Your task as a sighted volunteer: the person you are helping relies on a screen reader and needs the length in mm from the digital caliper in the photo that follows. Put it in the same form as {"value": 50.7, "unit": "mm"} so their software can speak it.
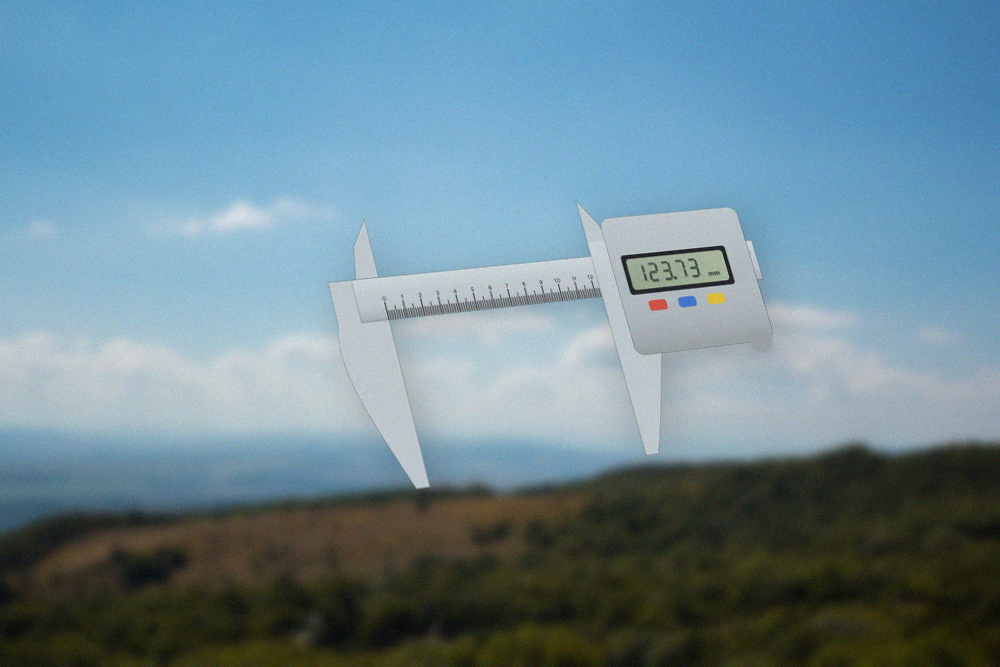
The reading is {"value": 123.73, "unit": "mm"}
